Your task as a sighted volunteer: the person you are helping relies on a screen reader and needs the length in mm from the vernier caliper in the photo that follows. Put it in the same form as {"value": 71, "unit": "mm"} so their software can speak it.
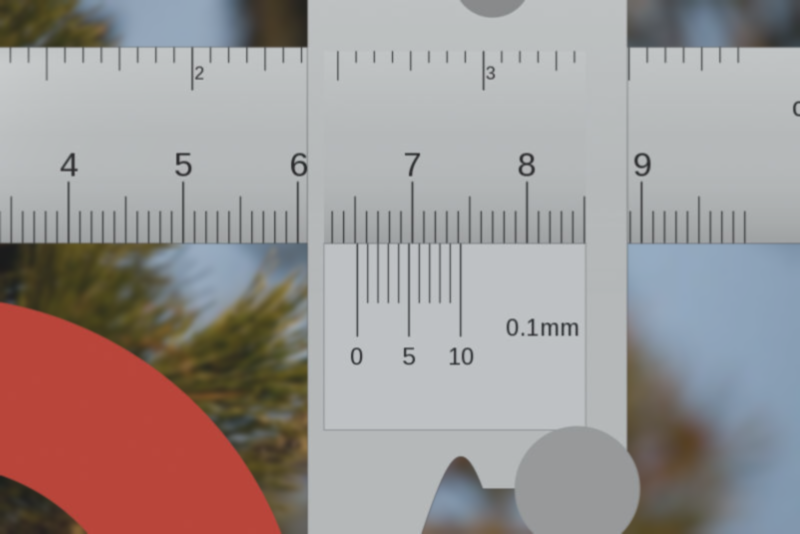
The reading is {"value": 65.2, "unit": "mm"}
